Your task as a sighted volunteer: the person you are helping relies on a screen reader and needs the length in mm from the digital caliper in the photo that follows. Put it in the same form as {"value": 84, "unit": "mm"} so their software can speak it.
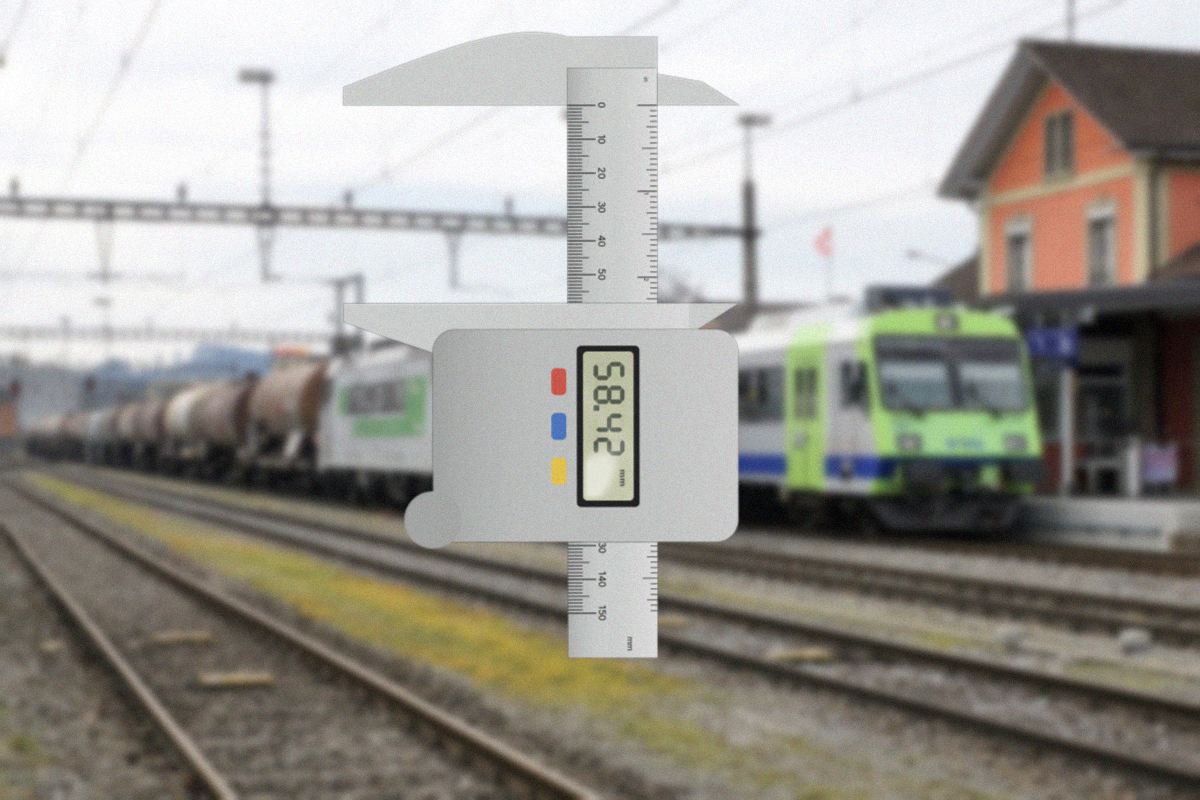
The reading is {"value": 58.42, "unit": "mm"}
